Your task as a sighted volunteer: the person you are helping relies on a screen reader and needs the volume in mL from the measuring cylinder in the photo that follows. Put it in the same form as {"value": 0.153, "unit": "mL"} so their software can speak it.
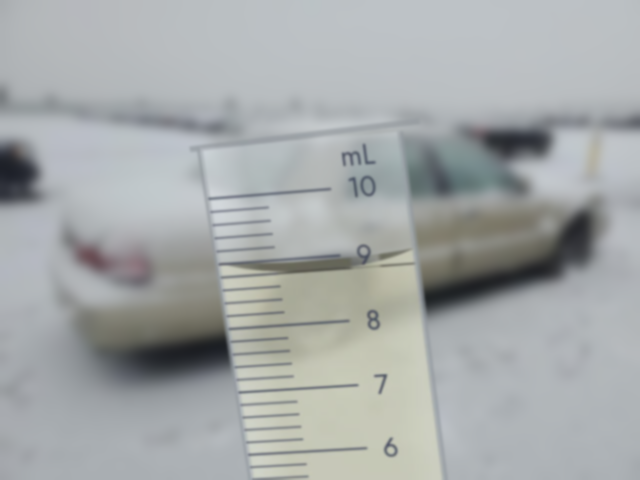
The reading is {"value": 8.8, "unit": "mL"}
